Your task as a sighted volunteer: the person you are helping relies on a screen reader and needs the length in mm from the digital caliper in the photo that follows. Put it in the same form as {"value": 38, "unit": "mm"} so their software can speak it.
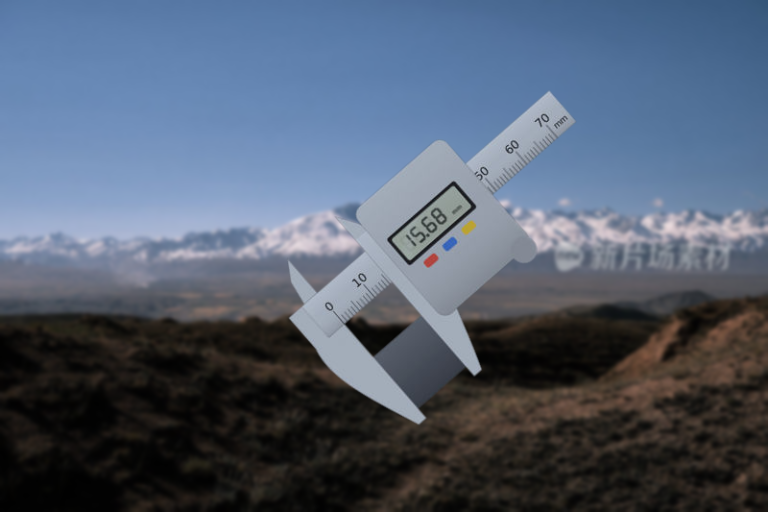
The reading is {"value": 15.68, "unit": "mm"}
